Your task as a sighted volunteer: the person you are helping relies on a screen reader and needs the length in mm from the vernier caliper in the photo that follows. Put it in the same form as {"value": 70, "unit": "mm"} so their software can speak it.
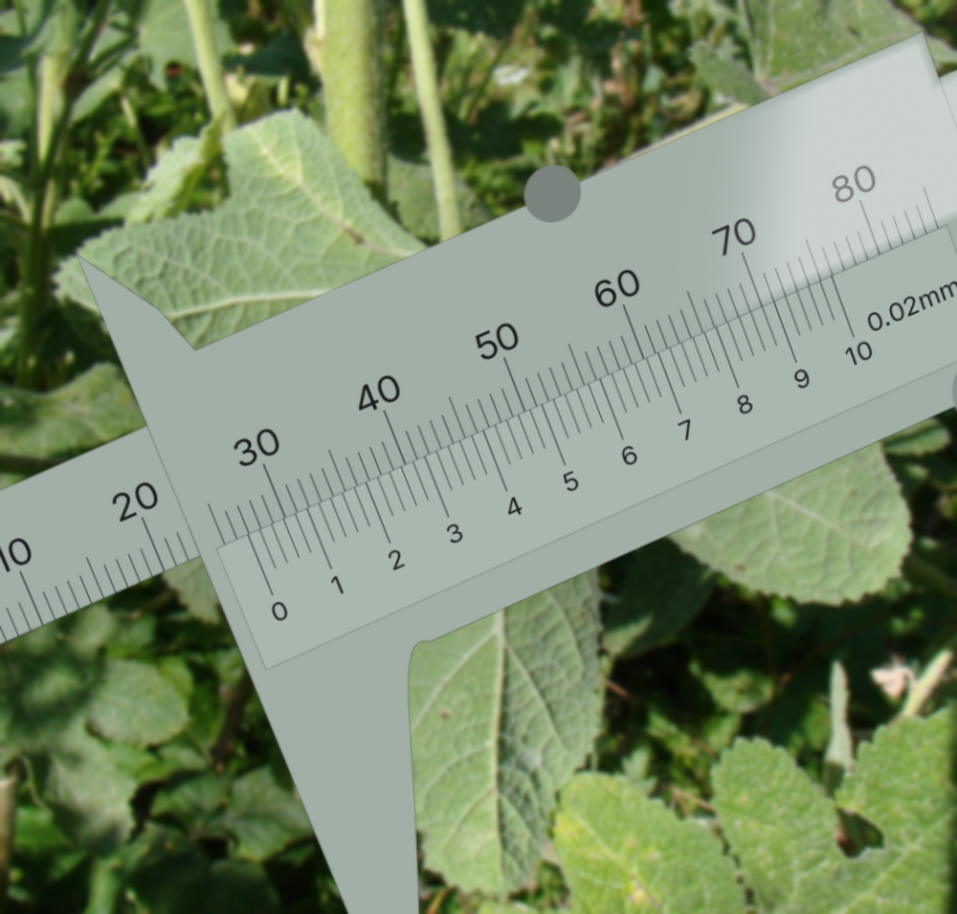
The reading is {"value": 26.9, "unit": "mm"}
